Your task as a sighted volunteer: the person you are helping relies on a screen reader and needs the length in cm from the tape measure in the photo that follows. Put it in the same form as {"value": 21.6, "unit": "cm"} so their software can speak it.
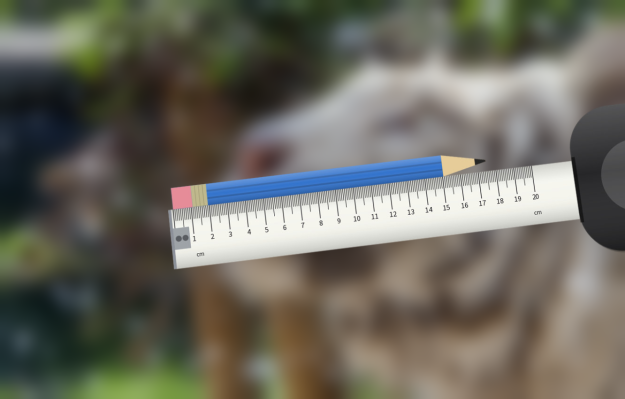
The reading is {"value": 17.5, "unit": "cm"}
